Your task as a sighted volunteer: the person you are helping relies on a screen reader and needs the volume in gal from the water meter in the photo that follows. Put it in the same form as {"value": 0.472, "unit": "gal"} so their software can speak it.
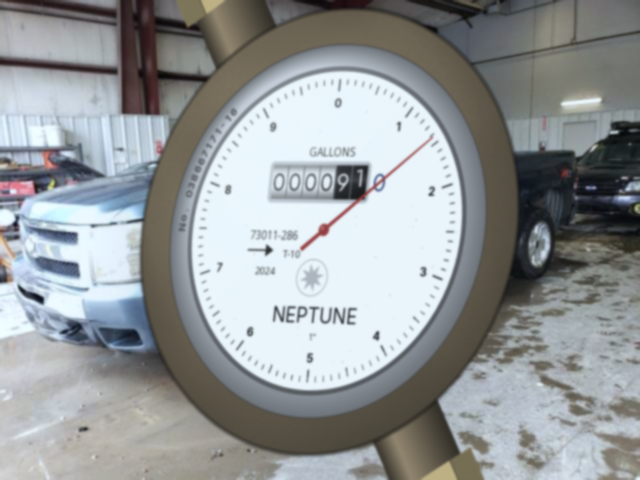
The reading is {"value": 911.4, "unit": "gal"}
